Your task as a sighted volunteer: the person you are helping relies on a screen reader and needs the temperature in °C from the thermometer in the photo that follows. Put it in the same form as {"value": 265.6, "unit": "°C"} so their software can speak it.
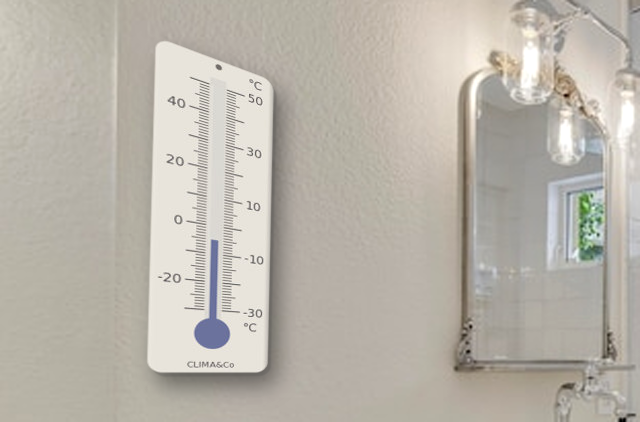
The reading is {"value": -5, "unit": "°C"}
